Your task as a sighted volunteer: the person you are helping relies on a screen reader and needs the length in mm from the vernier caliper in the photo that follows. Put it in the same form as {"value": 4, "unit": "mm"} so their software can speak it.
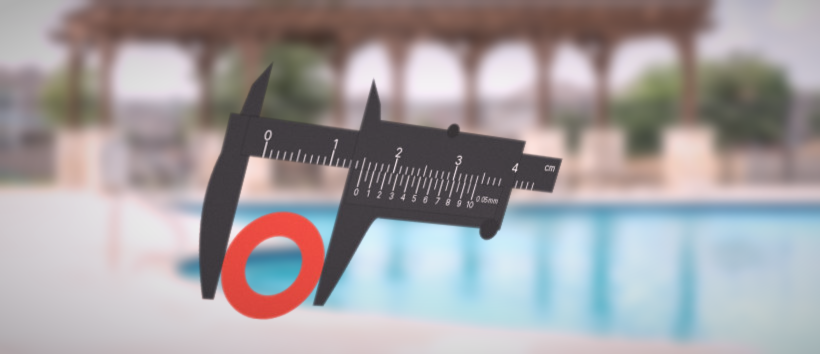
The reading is {"value": 15.0, "unit": "mm"}
